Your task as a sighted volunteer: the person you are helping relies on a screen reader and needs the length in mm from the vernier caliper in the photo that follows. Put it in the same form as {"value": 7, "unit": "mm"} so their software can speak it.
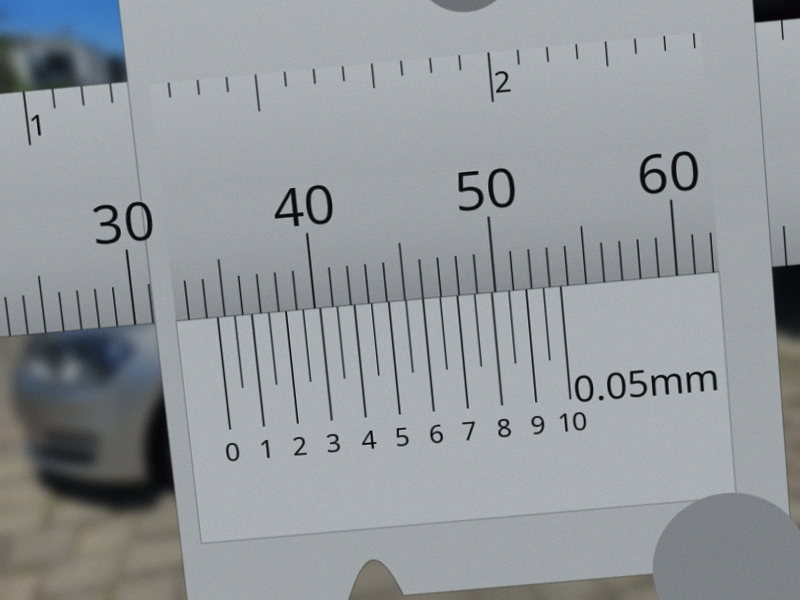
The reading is {"value": 34.6, "unit": "mm"}
